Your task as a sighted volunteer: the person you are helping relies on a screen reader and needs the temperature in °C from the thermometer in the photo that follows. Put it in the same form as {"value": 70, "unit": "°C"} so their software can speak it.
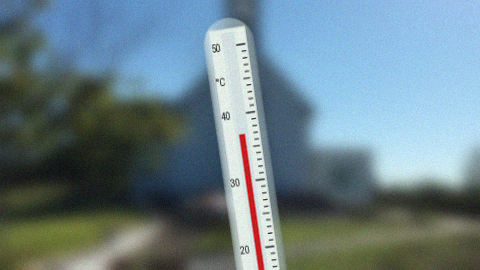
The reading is {"value": 37, "unit": "°C"}
